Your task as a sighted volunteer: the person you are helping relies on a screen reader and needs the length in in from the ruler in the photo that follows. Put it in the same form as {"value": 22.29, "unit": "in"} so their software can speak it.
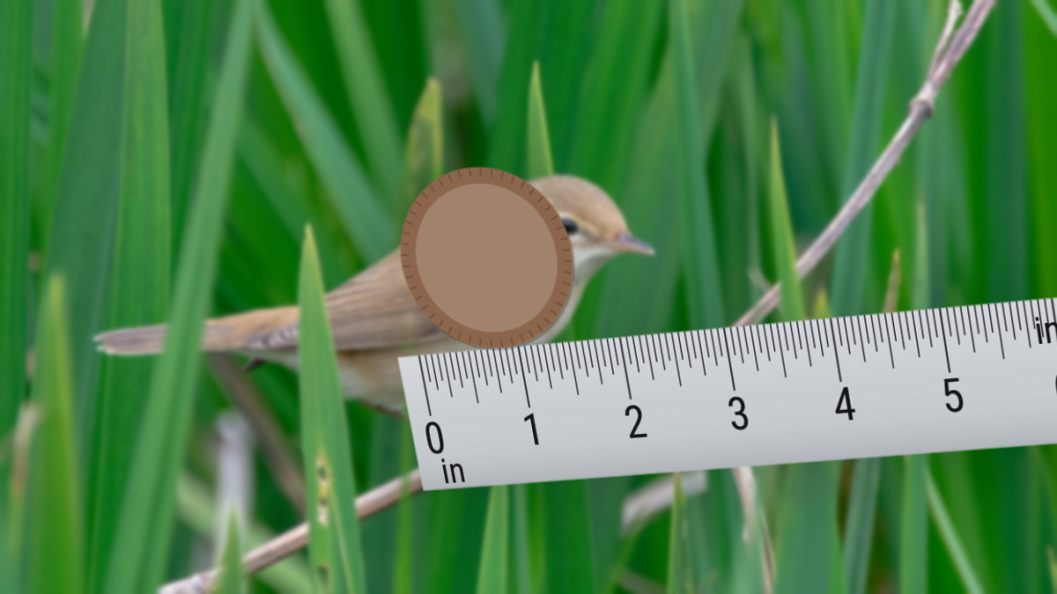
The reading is {"value": 1.6875, "unit": "in"}
